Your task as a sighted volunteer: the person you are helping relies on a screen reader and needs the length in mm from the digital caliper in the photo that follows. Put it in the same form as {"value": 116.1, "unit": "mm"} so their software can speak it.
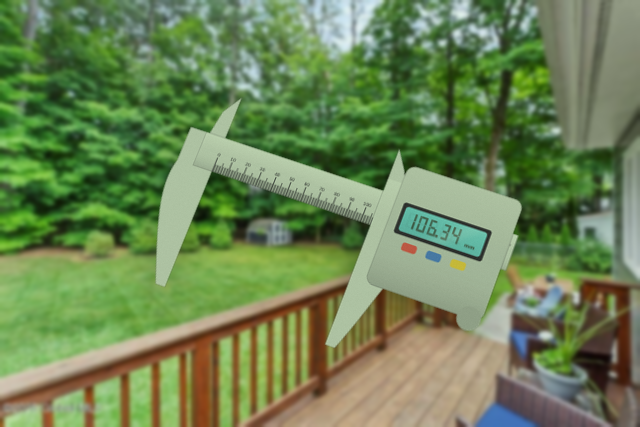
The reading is {"value": 106.34, "unit": "mm"}
